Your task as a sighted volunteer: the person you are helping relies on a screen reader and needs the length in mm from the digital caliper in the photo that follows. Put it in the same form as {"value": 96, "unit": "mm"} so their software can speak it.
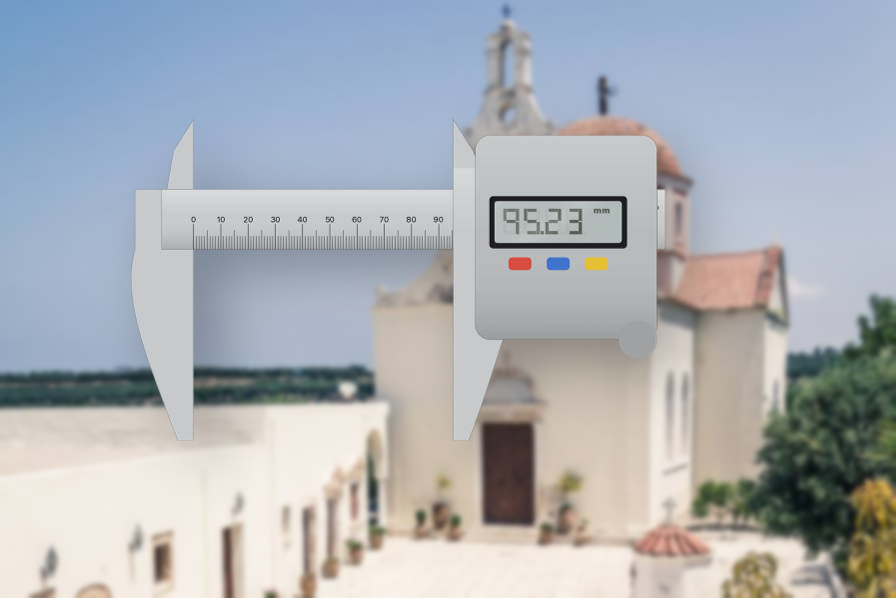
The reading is {"value": 95.23, "unit": "mm"}
